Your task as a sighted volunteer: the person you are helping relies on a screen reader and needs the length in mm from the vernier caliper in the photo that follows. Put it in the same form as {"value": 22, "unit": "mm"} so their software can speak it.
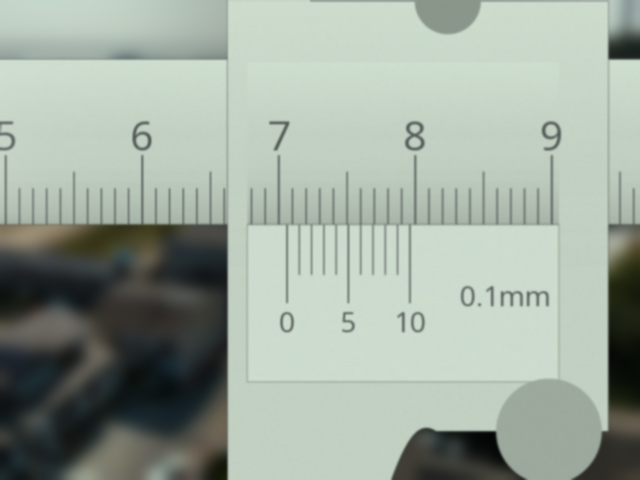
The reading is {"value": 70.6, "unit": "mm"}
